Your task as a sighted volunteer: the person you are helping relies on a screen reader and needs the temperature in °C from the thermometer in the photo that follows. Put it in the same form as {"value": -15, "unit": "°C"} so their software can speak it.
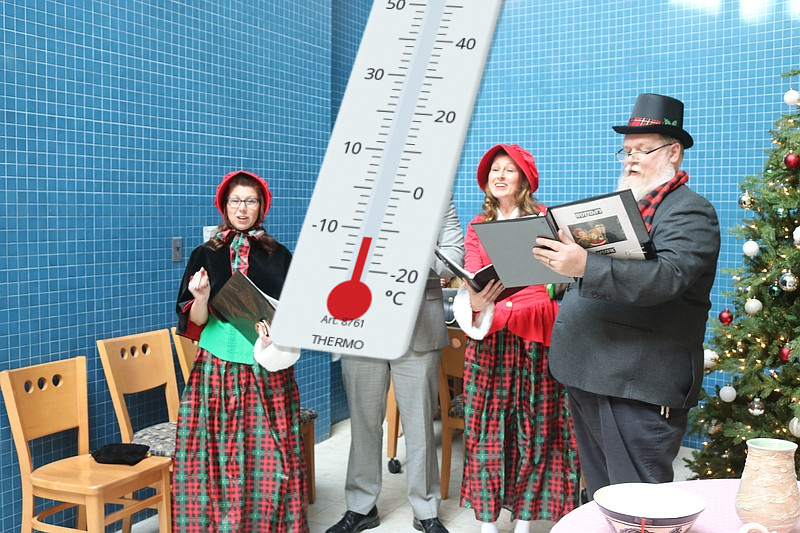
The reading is {"value": -12, "unit": "°C"}
